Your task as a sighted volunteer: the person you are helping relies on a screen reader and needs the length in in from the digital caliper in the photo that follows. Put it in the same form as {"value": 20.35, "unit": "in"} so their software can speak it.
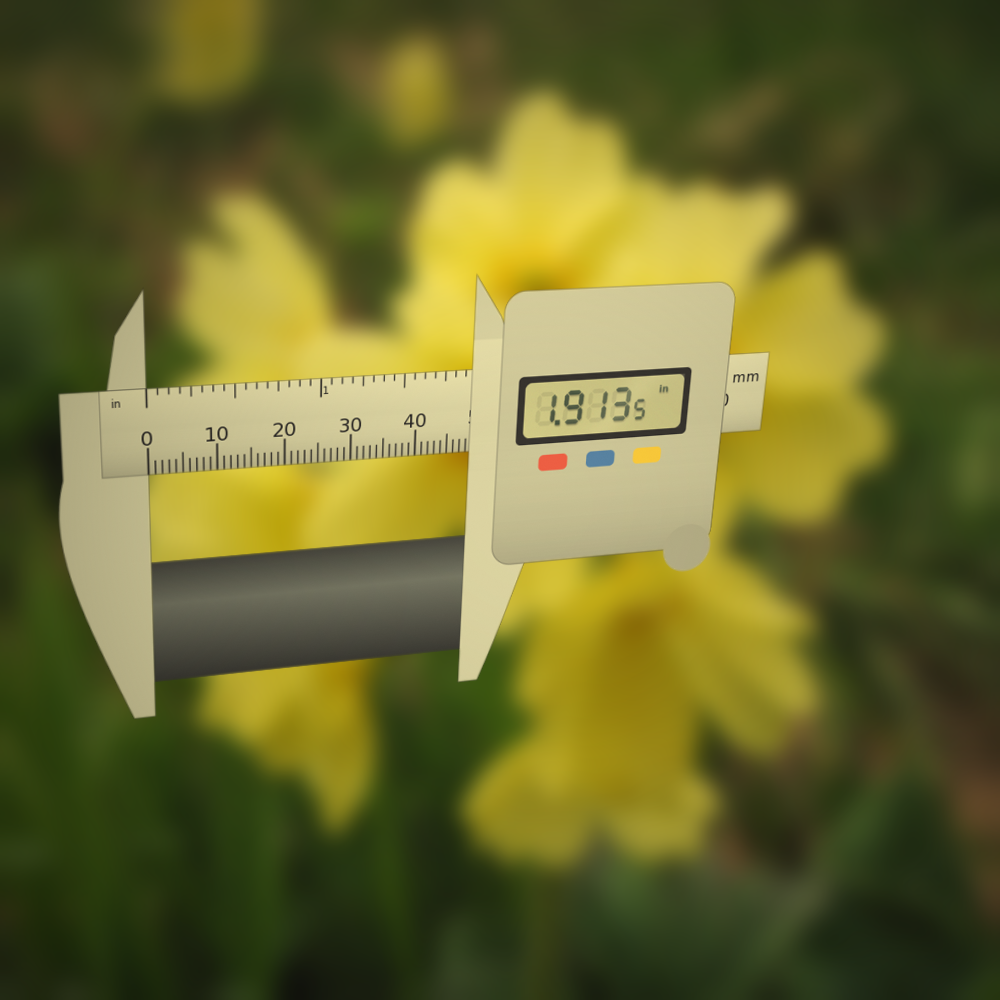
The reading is {"value": 1.9135, "unit": "in"}
